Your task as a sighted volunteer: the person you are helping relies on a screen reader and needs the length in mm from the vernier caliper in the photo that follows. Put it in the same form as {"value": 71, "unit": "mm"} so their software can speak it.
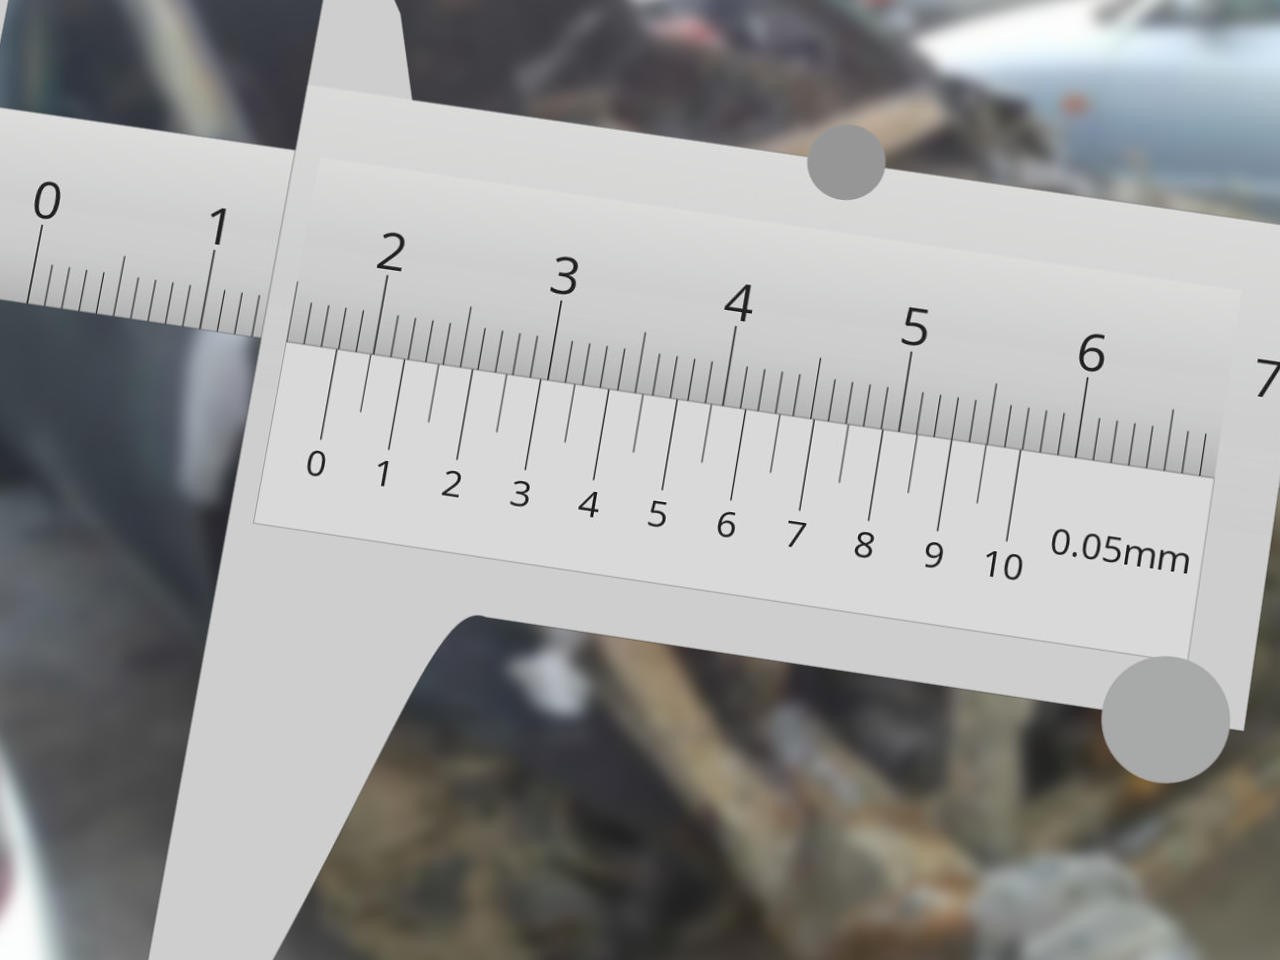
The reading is {"value": 17.9, "unit": "mm"}
